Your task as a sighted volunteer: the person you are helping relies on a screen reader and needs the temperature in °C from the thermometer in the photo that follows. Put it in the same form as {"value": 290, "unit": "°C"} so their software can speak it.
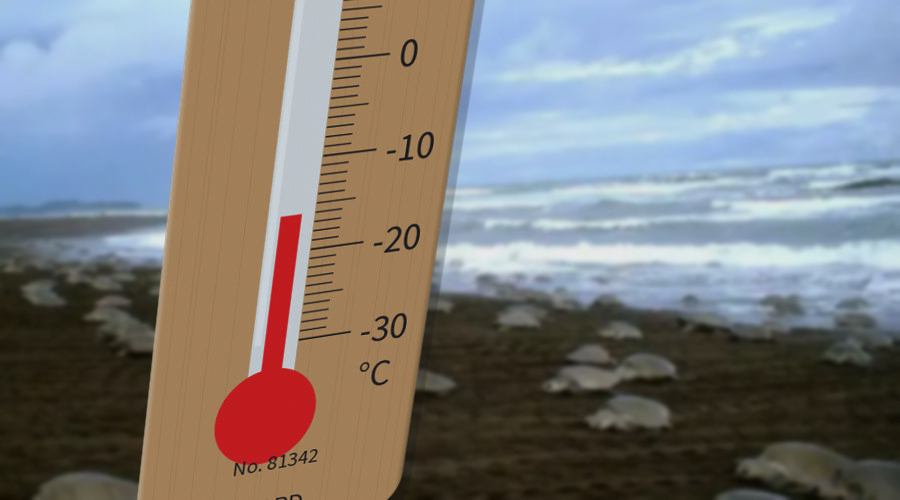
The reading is {"value": -16, "unit": "°C"}
